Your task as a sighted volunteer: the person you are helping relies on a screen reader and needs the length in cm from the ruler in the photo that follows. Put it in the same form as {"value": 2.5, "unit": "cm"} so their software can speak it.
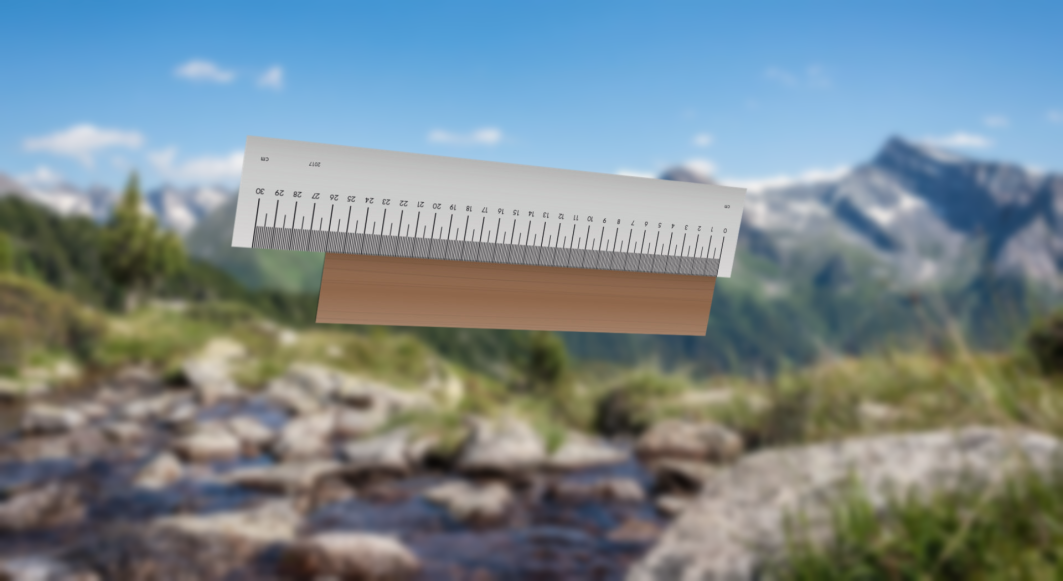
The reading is {"value": 26, "unit": "cm"}
